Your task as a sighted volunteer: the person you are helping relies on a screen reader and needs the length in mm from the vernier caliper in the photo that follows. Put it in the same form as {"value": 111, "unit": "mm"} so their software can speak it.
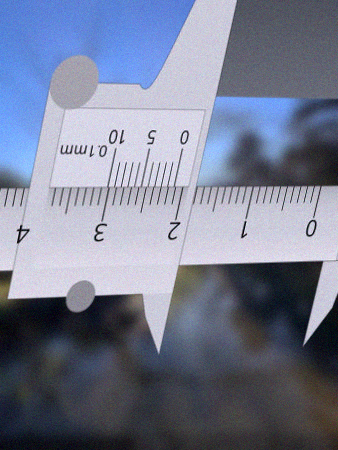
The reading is {"value": 21.2, "unit": "mm"}
